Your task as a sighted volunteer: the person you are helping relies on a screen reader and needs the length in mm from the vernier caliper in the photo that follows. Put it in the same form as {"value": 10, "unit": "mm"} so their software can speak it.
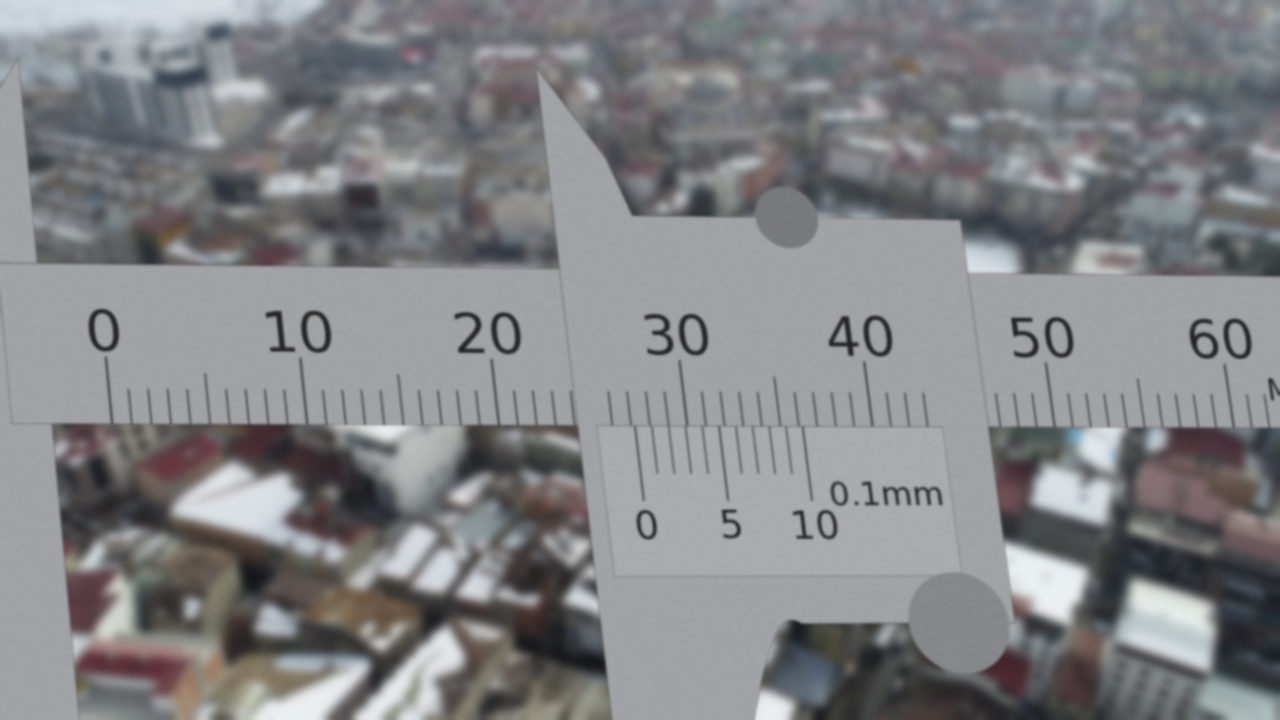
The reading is {"value": 27.2, "unit": "mm"}
